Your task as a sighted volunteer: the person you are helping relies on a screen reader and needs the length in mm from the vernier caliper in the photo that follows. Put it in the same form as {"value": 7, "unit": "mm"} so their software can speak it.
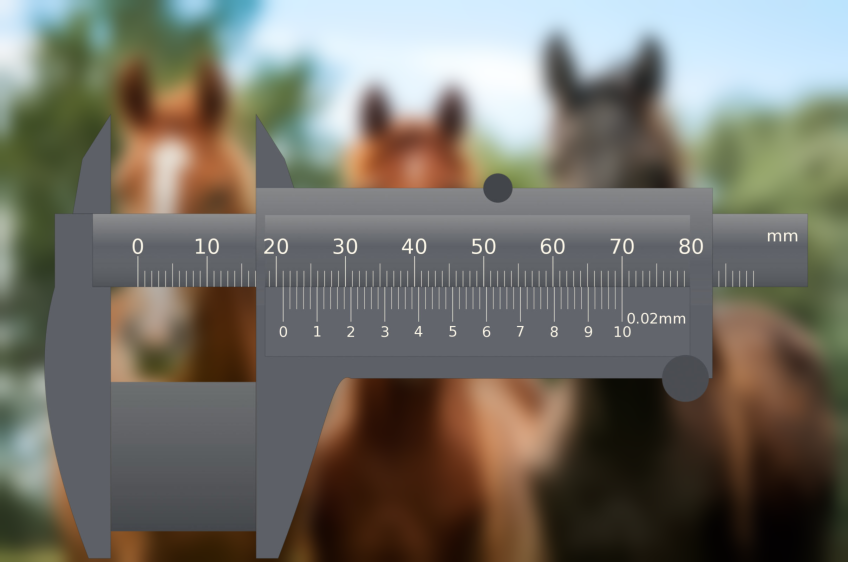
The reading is {"value": 21.0, "unit": "mm"}
